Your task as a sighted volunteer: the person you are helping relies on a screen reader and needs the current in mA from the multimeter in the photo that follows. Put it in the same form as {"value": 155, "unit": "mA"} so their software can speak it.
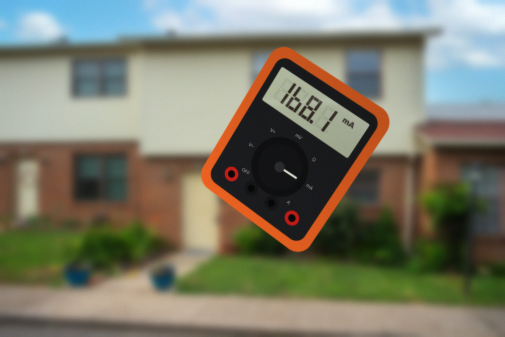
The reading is {"value": 168.1, "unit": "mA"}
